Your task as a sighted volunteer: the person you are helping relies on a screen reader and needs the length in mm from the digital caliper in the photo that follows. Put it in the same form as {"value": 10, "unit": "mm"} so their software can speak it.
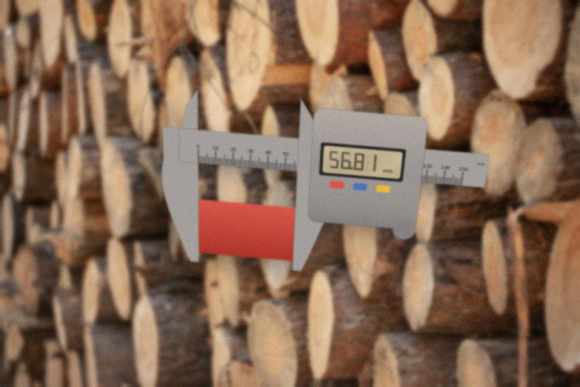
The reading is {"value": 56.81, "unit": "mm"}
